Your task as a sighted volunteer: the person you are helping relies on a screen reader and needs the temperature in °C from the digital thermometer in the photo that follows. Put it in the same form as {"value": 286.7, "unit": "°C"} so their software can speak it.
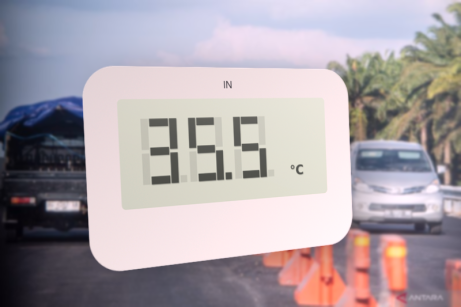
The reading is {"value": 35.5, "unit": "°C"}
